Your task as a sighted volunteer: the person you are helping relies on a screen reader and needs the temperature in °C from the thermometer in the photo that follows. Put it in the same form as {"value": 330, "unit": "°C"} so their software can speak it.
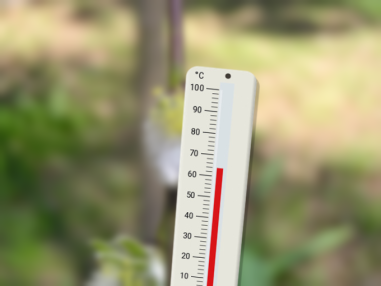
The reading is {"value": 64, "unit": "°C"}
